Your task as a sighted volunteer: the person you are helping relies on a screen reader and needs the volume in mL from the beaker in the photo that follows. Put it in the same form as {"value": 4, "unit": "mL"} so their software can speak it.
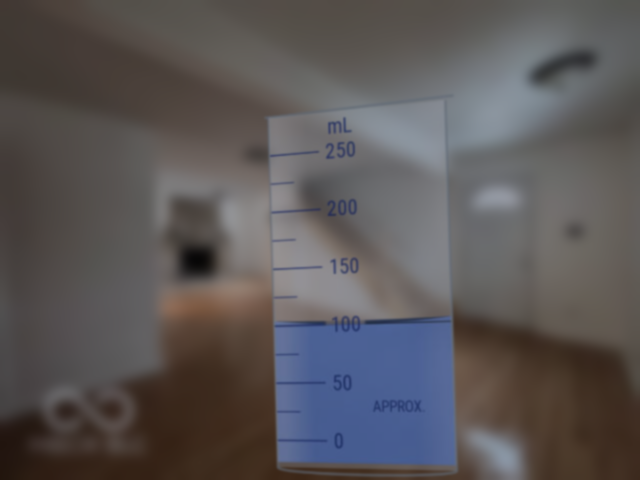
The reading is {"value": 100, "unit": "mL"}
